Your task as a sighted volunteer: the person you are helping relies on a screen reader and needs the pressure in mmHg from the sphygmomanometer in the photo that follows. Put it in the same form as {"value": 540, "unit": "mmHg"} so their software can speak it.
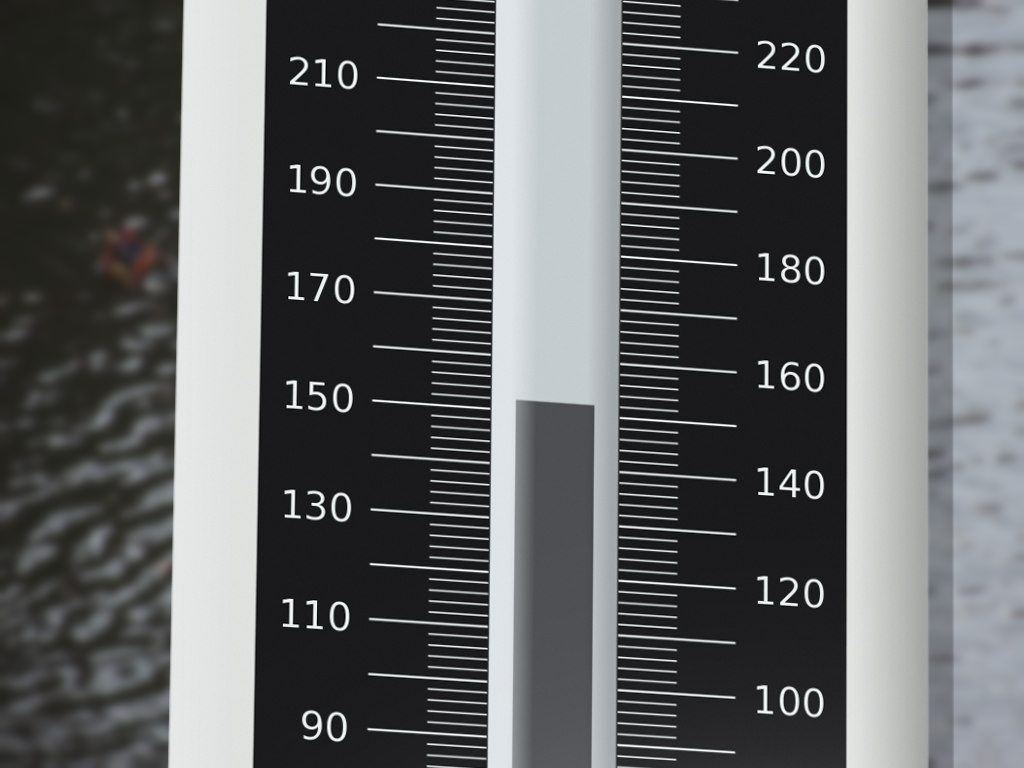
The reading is {"value": 152, "unit": "mmHg"}
